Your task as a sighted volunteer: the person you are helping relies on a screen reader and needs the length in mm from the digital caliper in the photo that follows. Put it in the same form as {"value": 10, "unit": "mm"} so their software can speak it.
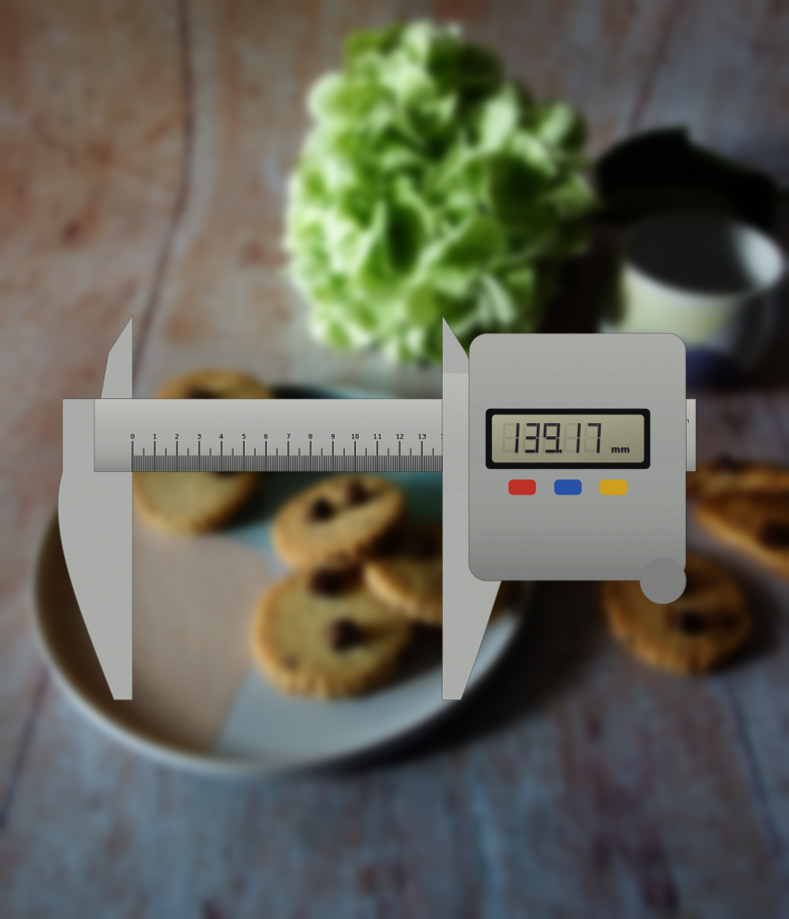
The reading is {"value": 139.17, "unit": "mm"}
